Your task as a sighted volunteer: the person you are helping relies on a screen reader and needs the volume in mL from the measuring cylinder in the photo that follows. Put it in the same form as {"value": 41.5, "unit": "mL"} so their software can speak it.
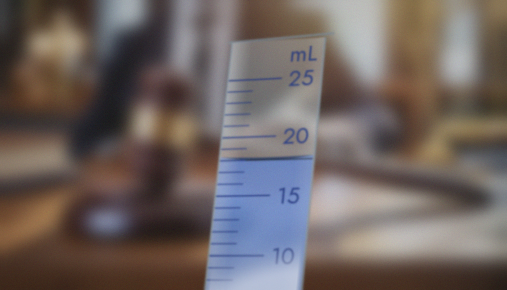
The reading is {"value": 18, "unit": "mL"}
